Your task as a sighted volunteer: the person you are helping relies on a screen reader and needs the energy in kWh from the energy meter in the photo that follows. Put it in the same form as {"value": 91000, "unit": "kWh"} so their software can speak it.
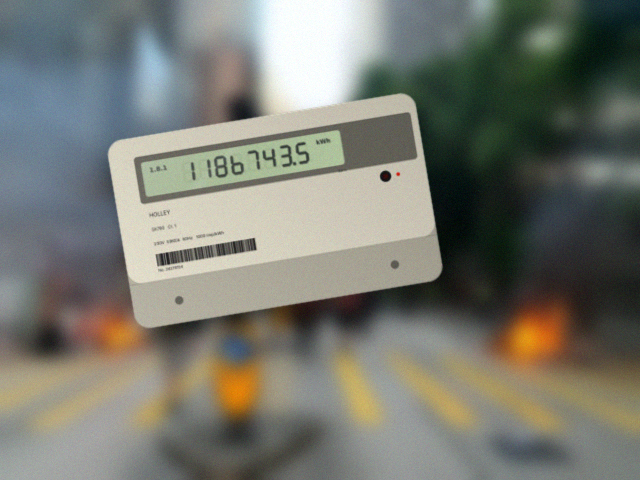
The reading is {"value": 1186743.5, "unit": "kWh"}
